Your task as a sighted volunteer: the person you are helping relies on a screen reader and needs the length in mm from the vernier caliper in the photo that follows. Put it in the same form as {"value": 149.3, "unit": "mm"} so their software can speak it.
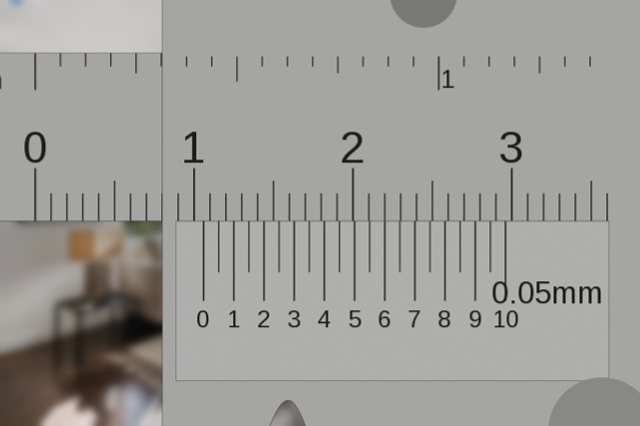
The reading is {"value": 10.6, "unit": "mm"}
